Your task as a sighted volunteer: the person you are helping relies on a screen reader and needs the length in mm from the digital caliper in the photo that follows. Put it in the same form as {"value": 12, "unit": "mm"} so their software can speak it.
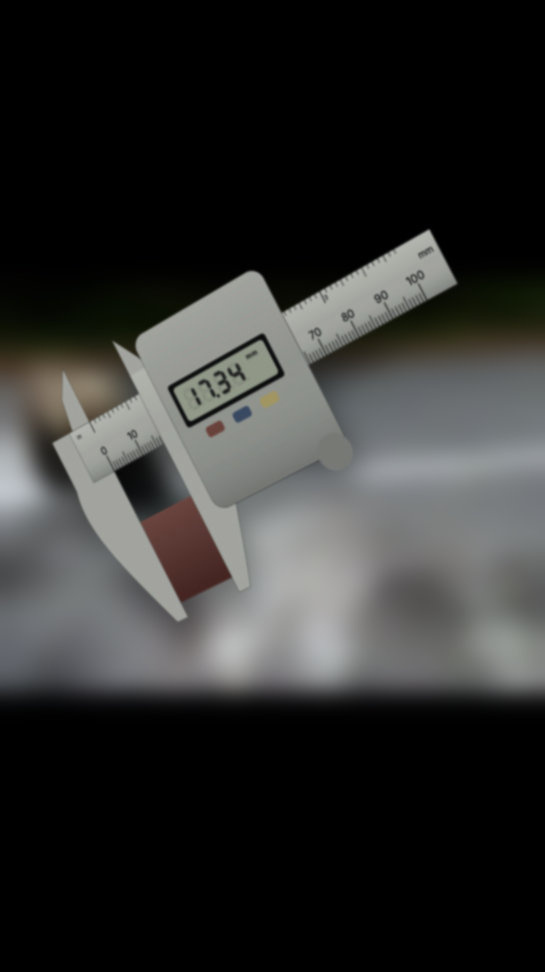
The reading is {"value": 17.34, "unit": "mm"}
